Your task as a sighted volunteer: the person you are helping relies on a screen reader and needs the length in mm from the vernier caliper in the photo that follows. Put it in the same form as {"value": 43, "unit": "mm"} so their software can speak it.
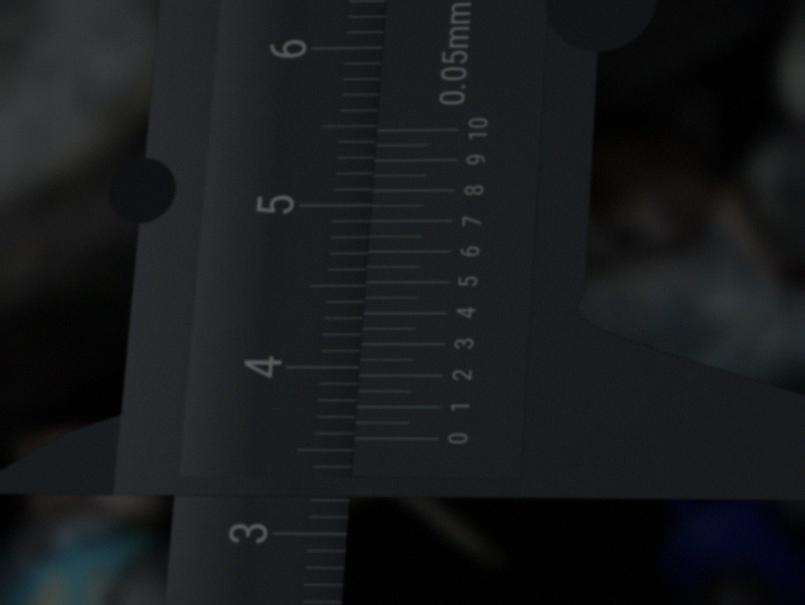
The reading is {"value": 35.7, "unit": "mm"}
